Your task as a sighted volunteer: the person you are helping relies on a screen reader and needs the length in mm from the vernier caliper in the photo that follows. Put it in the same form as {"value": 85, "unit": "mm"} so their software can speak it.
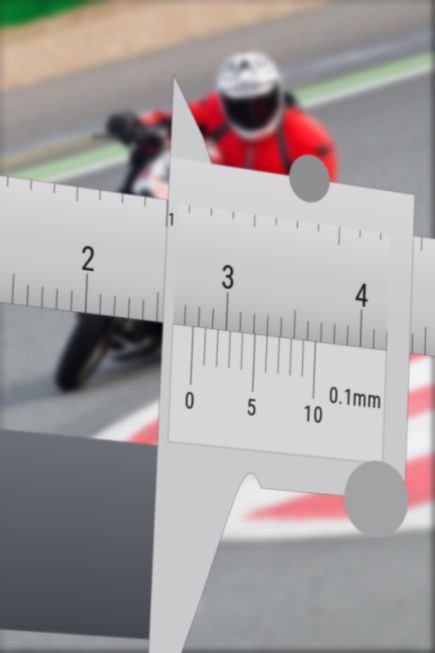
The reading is {"value": 27.6, "unit": "mm"}
